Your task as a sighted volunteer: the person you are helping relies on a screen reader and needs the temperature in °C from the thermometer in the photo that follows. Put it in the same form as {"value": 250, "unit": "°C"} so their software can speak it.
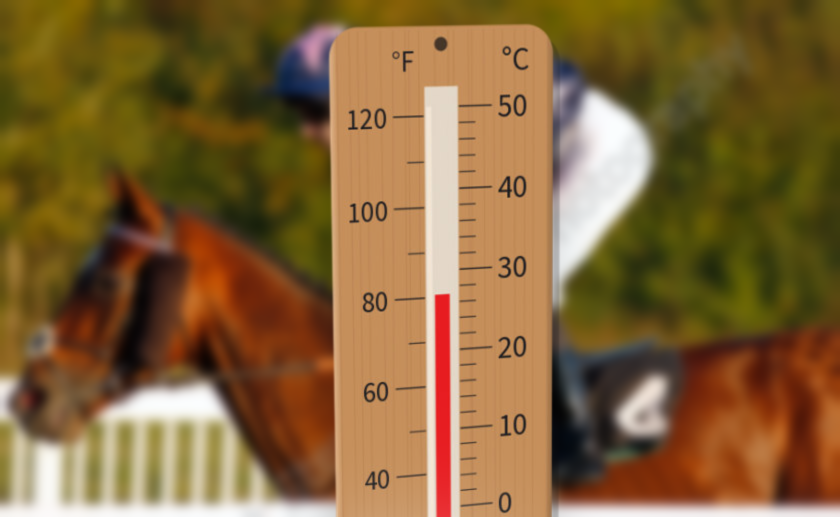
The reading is {"value": 27, "unit": "°C"}
